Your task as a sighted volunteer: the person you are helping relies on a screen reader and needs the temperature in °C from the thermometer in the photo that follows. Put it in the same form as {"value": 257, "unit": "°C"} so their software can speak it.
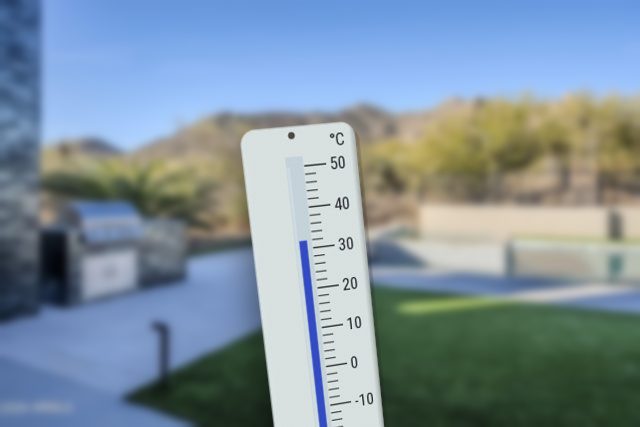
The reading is {"value": 32, "unit": "°C"}
